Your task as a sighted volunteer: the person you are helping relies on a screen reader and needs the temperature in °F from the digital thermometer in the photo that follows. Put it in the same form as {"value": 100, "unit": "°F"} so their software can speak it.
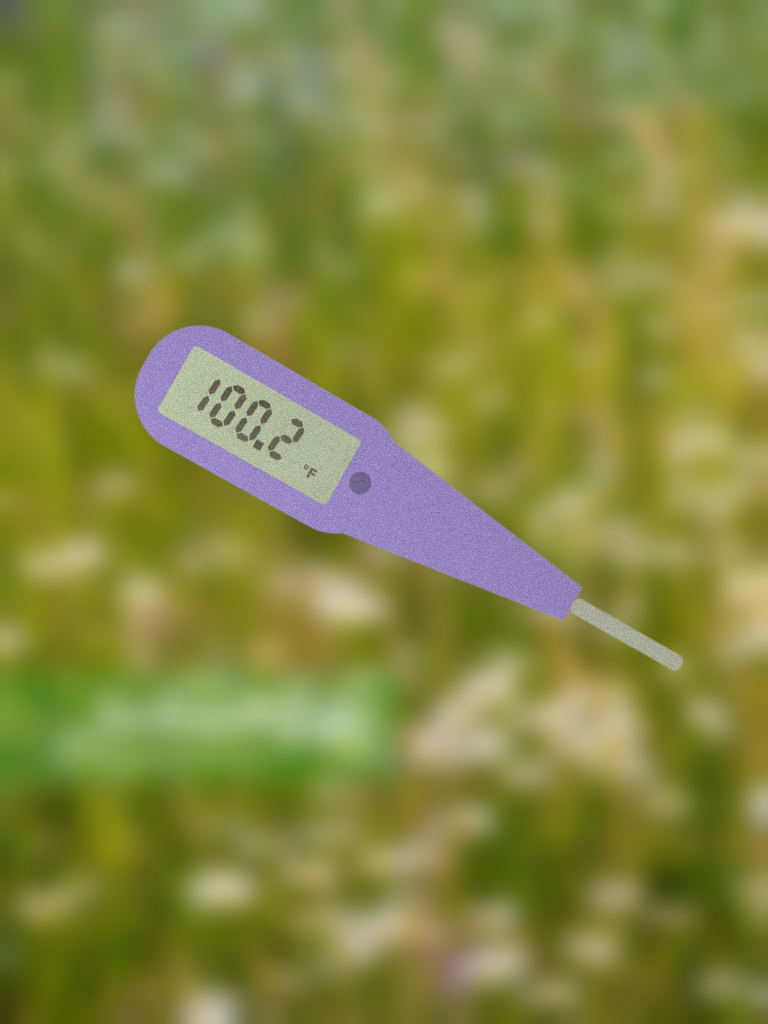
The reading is {"value": 100.2, "unit": "°F"}
